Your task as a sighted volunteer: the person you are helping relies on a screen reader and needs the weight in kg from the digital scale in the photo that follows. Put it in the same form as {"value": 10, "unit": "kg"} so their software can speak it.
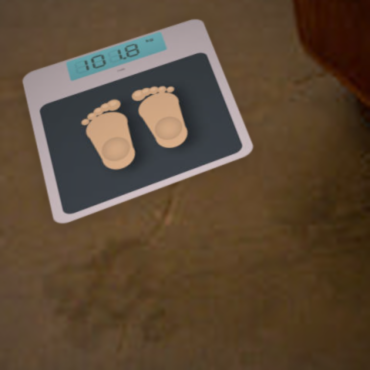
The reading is {"value": 101.8, "unit": "kg"}
